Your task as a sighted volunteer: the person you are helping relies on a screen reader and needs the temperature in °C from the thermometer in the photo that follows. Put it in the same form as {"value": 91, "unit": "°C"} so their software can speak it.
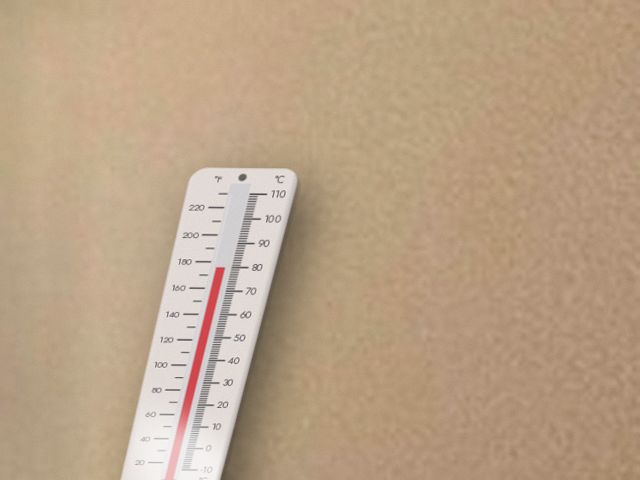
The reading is {"value": 80, "unit": "°C"}
